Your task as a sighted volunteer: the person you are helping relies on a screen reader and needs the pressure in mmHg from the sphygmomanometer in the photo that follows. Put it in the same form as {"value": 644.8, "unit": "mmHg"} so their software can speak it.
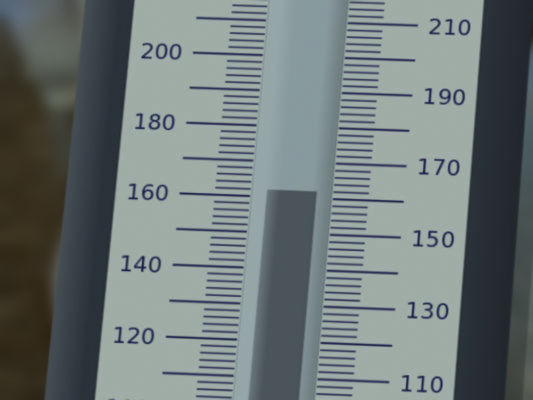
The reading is {"value": 162, "unit": "mmHg"}
